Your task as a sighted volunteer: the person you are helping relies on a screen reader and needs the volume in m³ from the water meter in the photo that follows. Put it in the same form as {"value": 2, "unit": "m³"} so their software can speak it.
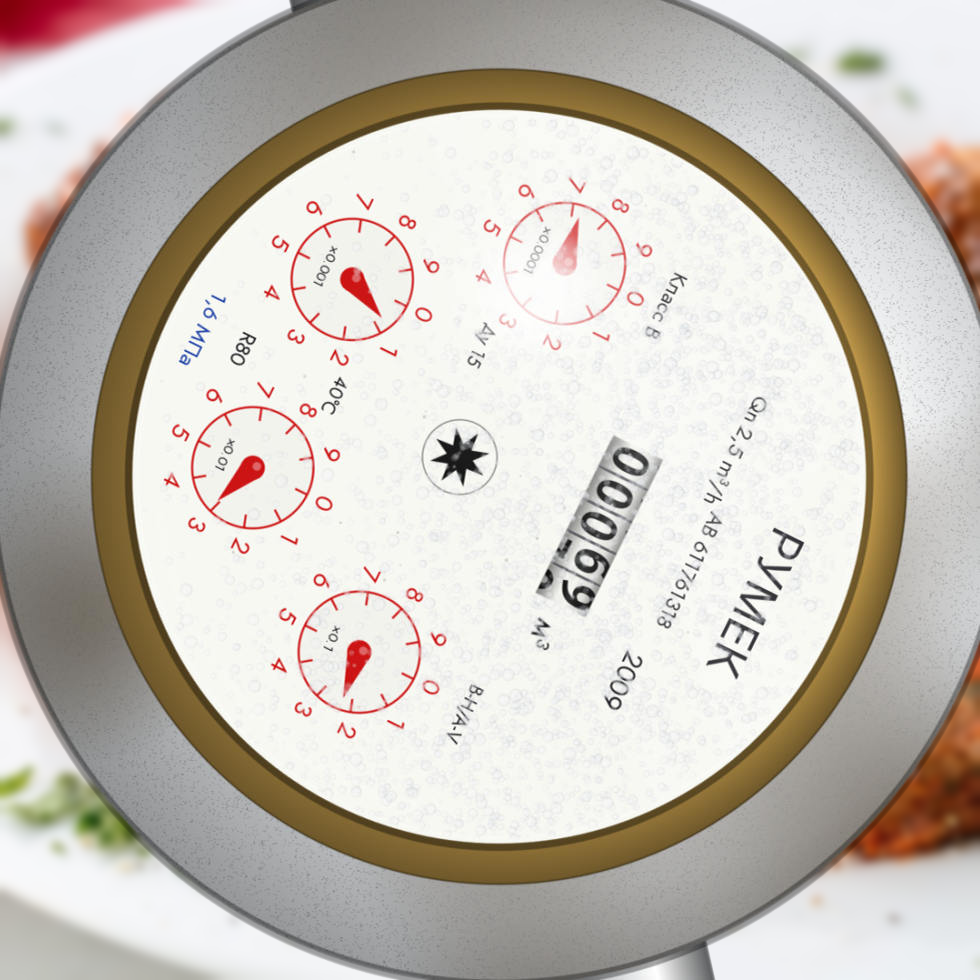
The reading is {"value": 69.2307, "unit": "m³"}
